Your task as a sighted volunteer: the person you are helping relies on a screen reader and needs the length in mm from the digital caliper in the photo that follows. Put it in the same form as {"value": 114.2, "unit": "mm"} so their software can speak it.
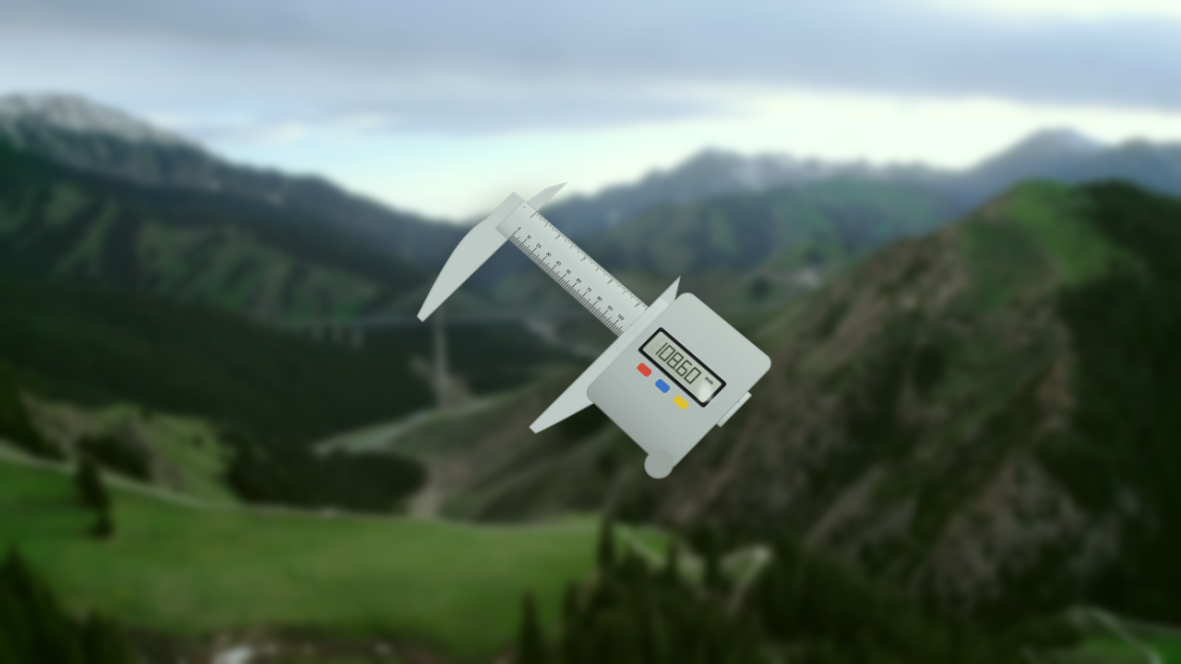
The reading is {"value": 108.60, "unit": "mm"}
